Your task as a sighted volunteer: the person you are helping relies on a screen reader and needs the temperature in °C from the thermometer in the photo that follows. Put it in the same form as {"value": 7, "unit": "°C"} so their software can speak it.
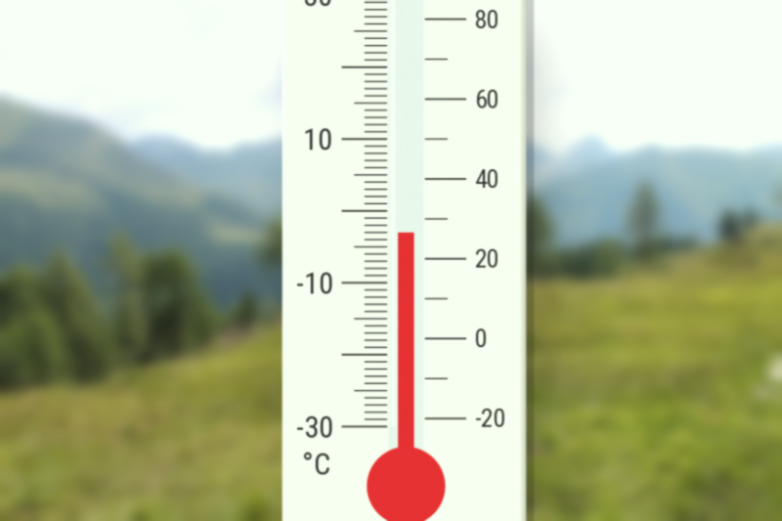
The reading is {"value": -3, "unit": "°C"}
